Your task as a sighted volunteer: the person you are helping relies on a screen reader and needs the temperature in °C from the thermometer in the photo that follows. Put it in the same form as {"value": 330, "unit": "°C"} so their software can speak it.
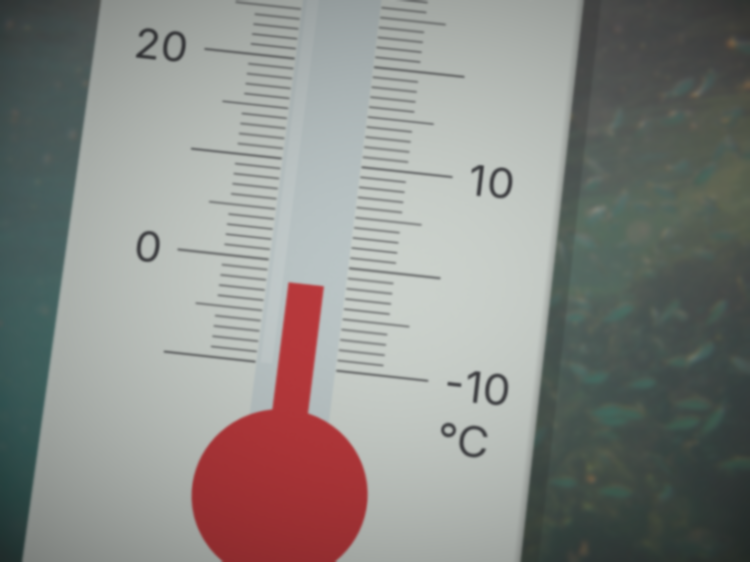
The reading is {"value": -2, "unit": "°C"}
